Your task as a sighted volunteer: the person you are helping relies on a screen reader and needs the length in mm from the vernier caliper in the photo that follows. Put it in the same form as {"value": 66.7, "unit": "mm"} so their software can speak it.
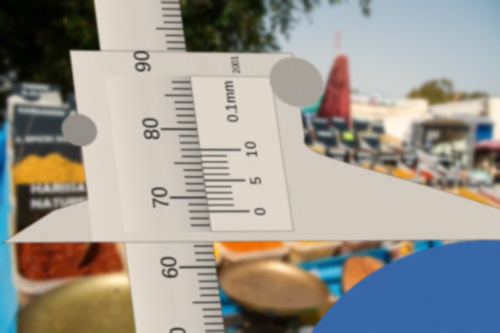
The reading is {"value": 68.0, "unit": "mm"}
